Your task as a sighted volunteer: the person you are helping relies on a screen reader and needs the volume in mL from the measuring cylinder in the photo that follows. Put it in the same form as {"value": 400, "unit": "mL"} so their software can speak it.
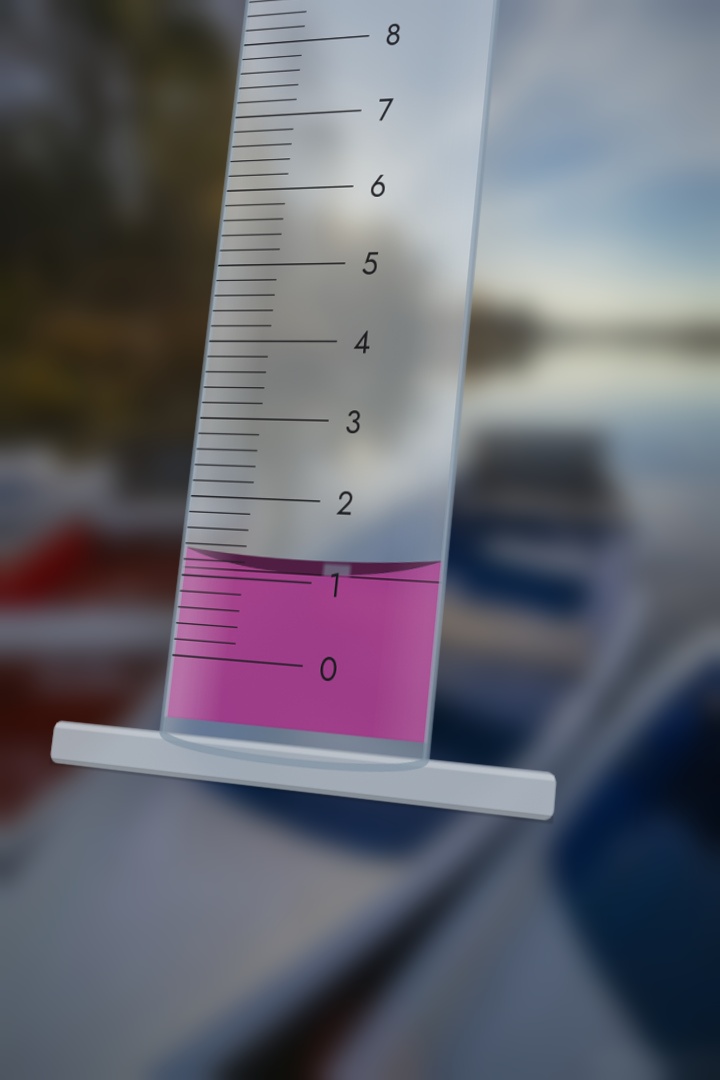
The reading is {"value": 1.1, "unit": "mL"}
